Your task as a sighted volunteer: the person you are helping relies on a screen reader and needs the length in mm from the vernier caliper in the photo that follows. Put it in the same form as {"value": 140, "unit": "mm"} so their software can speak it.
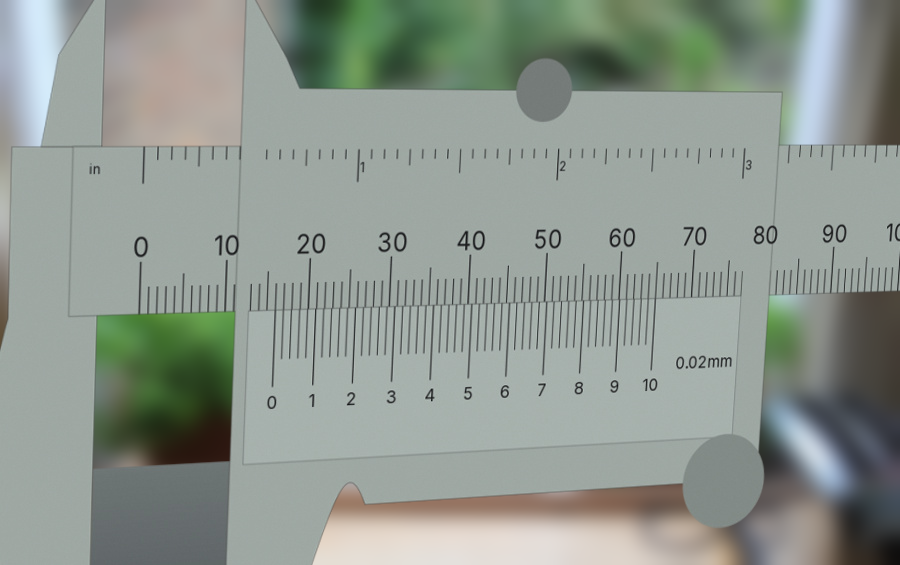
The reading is {"value": 16.0, "unit": "mm"}
